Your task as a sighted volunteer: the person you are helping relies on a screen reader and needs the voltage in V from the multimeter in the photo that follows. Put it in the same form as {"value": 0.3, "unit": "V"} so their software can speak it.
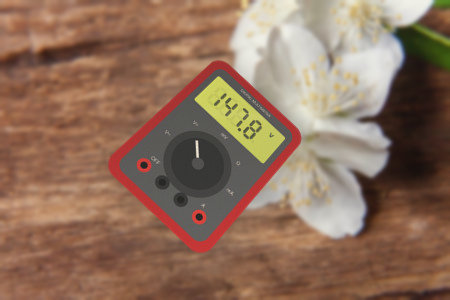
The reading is {"value": 147.8, "unit": "V"}
